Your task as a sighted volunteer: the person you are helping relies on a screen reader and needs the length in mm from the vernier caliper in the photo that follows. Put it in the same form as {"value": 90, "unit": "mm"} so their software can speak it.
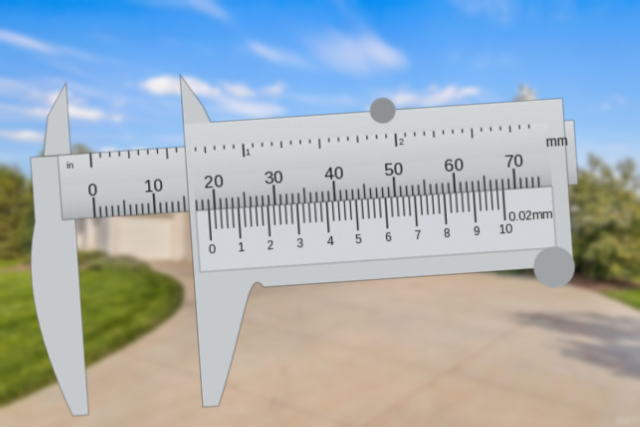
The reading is {"value": 19.0, "unit": "mm"}
